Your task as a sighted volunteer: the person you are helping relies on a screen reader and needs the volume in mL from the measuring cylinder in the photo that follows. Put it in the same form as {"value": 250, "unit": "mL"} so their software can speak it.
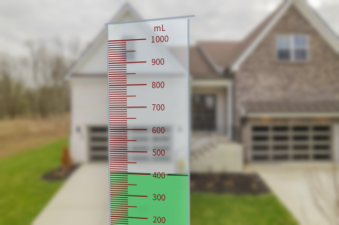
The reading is {"value": 400, "unit": "mL"}
